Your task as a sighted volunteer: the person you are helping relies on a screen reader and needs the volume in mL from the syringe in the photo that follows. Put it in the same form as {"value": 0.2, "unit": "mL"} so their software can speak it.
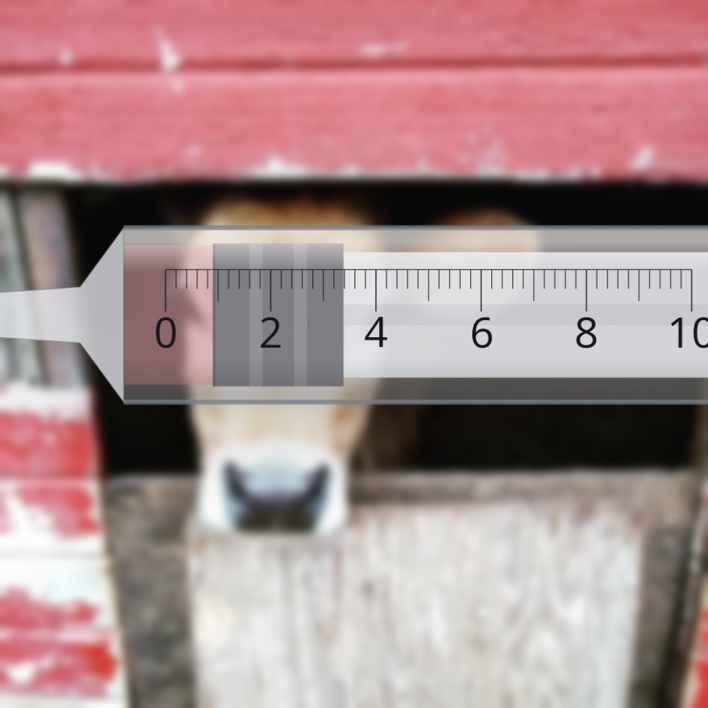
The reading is {"value": 0.9, "unit": "mL"}
